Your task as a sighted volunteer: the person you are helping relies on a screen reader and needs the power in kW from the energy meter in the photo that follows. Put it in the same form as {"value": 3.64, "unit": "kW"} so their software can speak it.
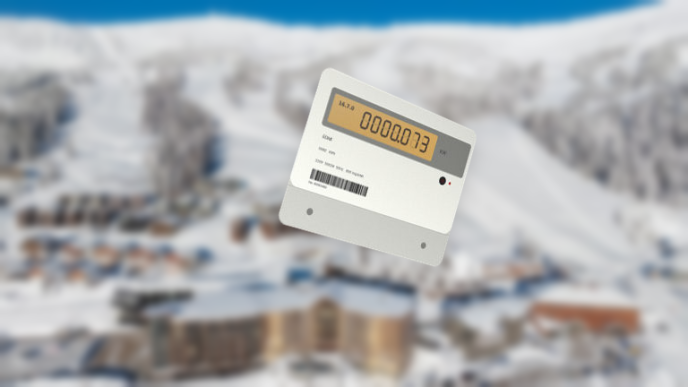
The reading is {"value": 0.073, "unit": "kW"}
